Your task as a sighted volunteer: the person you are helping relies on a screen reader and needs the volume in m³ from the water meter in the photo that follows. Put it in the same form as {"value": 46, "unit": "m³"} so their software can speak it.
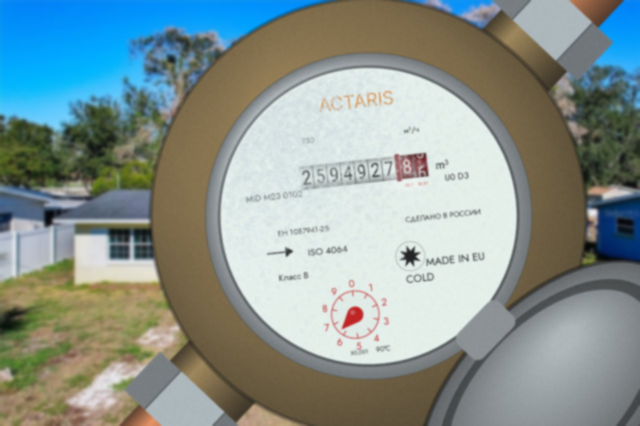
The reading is {"value": 2594927.856, "unit": "m³"}
